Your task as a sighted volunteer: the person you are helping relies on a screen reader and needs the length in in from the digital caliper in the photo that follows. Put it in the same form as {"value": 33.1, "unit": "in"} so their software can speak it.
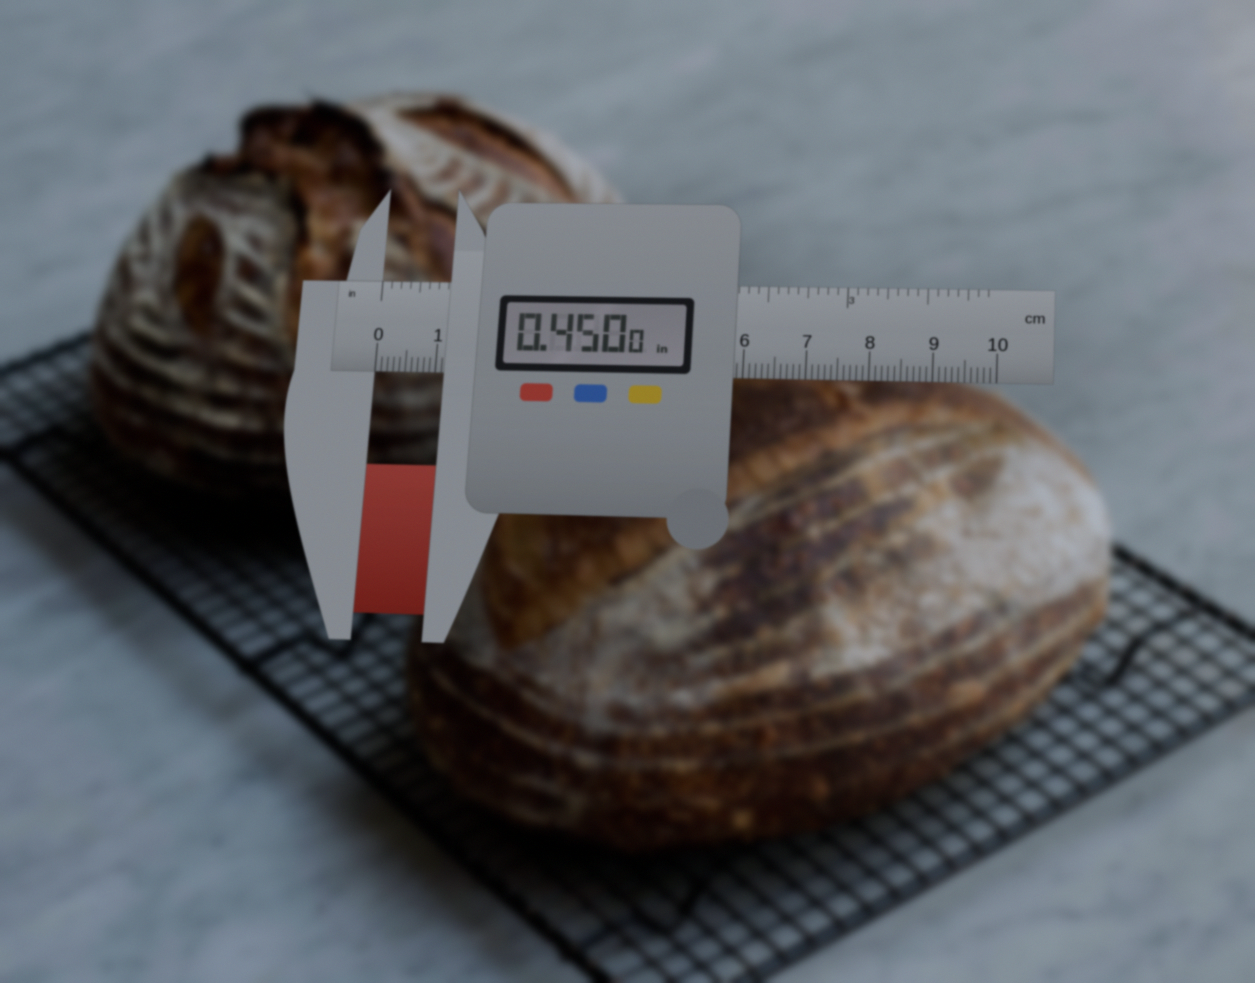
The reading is {"value": 0.4500, "unit": "in"}
